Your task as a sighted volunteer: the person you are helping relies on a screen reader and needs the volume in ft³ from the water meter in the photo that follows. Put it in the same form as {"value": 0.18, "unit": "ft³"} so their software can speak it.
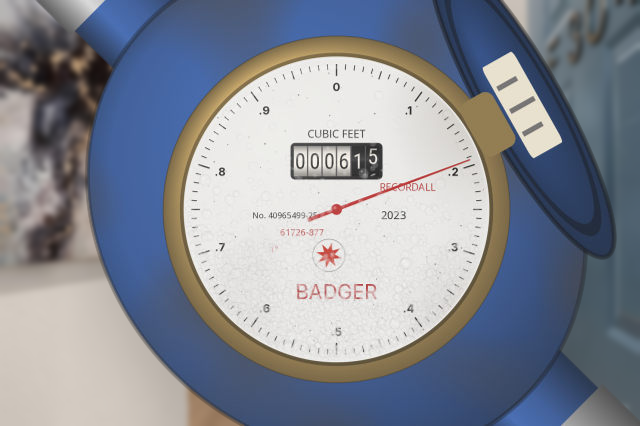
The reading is {"value": 615.19, "unit": "ft³"}
